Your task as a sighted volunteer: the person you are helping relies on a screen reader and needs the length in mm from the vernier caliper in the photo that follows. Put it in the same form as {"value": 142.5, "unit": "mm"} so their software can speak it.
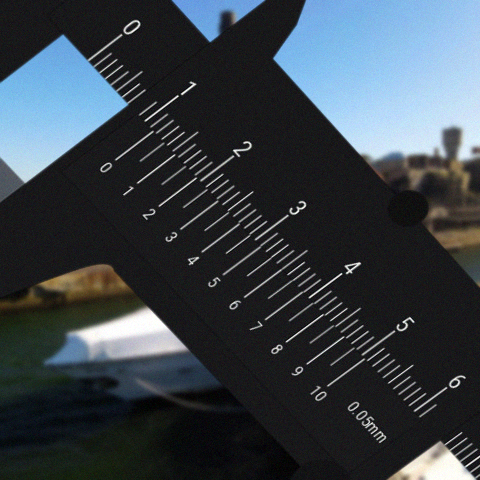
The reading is {"value": 11.6, "unit": "mm"}
